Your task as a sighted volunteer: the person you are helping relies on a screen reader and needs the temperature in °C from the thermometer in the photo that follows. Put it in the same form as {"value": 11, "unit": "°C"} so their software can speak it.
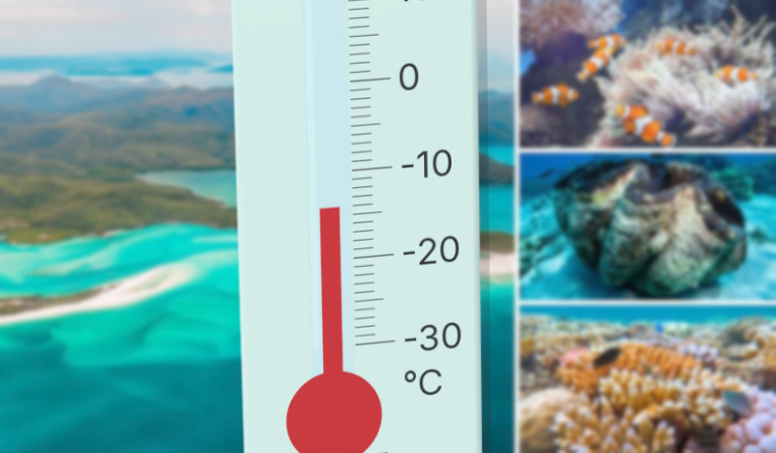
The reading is {"value": -14, "unit": "°C"}
